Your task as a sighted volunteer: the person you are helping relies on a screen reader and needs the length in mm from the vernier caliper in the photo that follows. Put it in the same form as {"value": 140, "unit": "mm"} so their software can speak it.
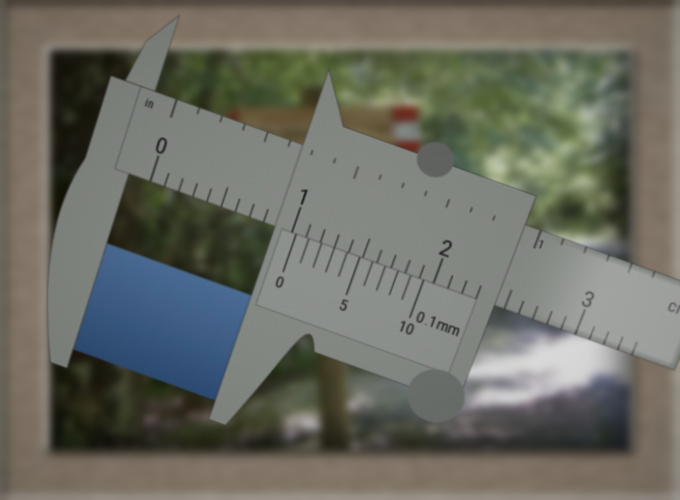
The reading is {"value": 10.3, "unit": "mm"}
